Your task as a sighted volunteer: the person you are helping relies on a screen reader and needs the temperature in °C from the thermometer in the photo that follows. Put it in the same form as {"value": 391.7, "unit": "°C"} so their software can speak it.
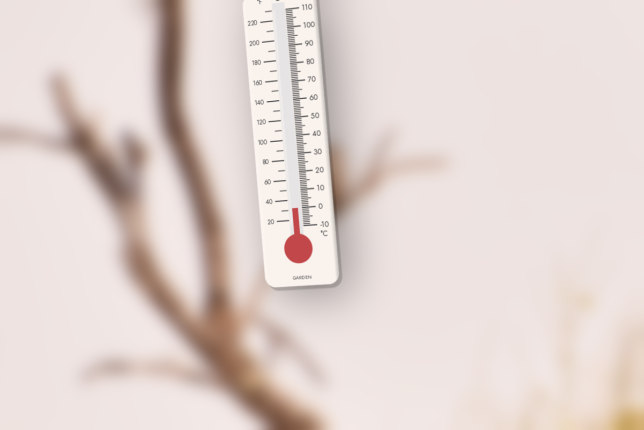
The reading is {"value": 0, "unit": "°C"}
